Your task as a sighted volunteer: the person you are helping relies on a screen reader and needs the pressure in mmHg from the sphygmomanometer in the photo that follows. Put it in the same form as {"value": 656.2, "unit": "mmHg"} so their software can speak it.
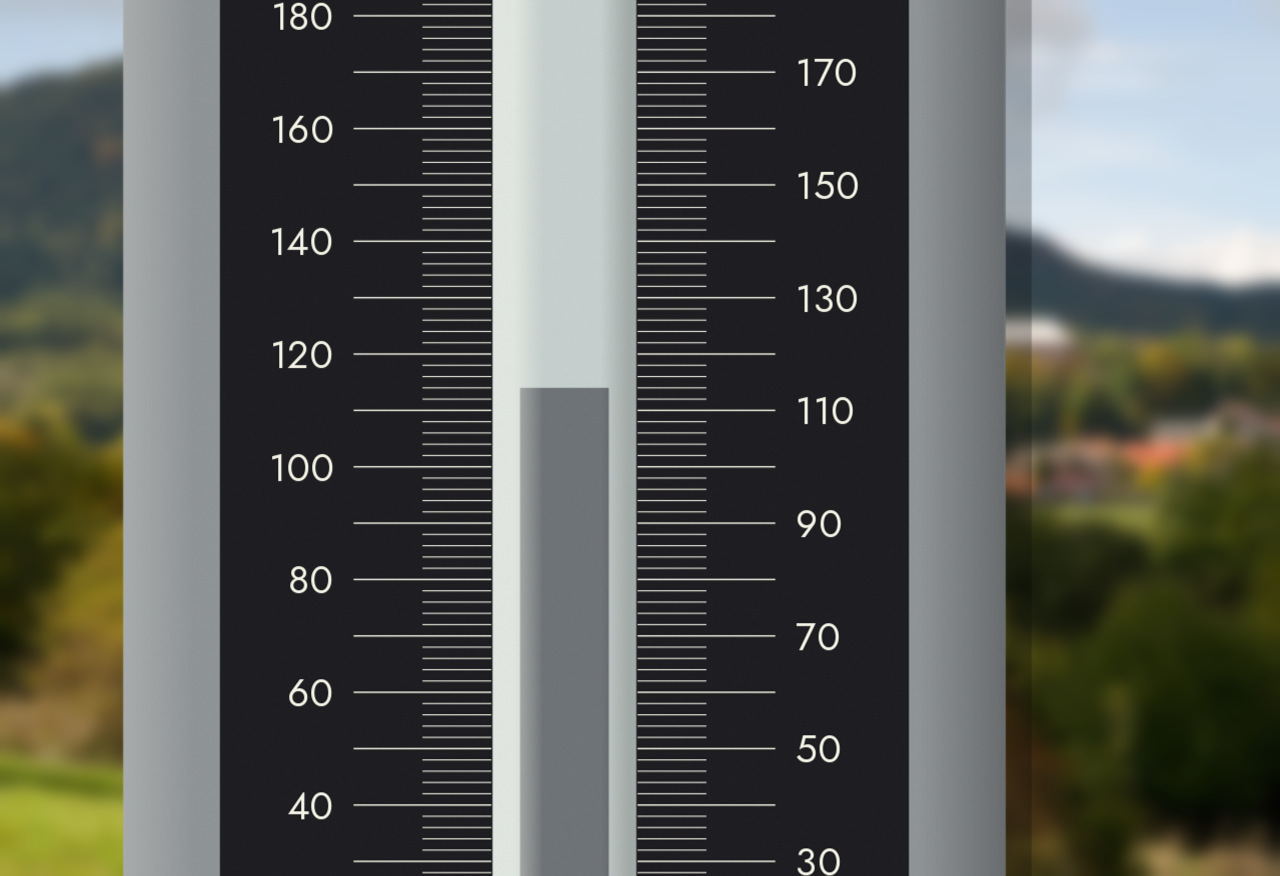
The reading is {"value": 114, "unit": "mmHg"}
